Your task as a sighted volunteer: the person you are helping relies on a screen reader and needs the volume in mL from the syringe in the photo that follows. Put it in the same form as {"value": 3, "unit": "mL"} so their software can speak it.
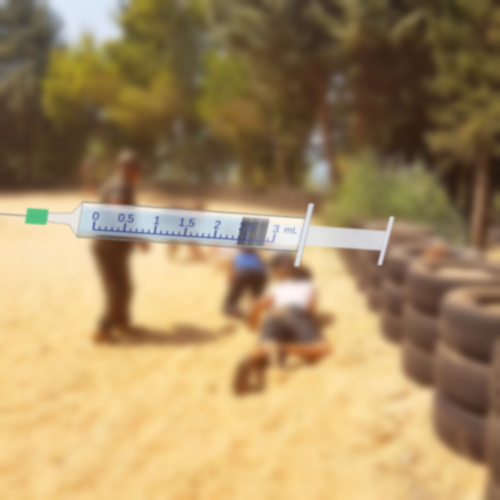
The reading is {"value": 2.4, "unit": "mL"}
